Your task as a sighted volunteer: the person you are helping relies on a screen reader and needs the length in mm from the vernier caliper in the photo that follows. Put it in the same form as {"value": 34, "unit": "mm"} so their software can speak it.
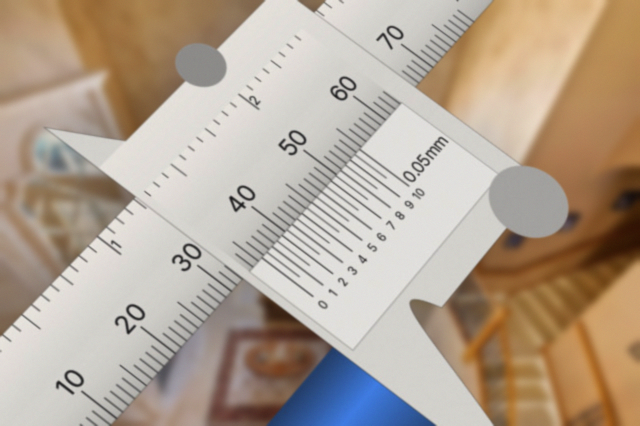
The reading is {"value": 35.6, "unit": "mm"}
